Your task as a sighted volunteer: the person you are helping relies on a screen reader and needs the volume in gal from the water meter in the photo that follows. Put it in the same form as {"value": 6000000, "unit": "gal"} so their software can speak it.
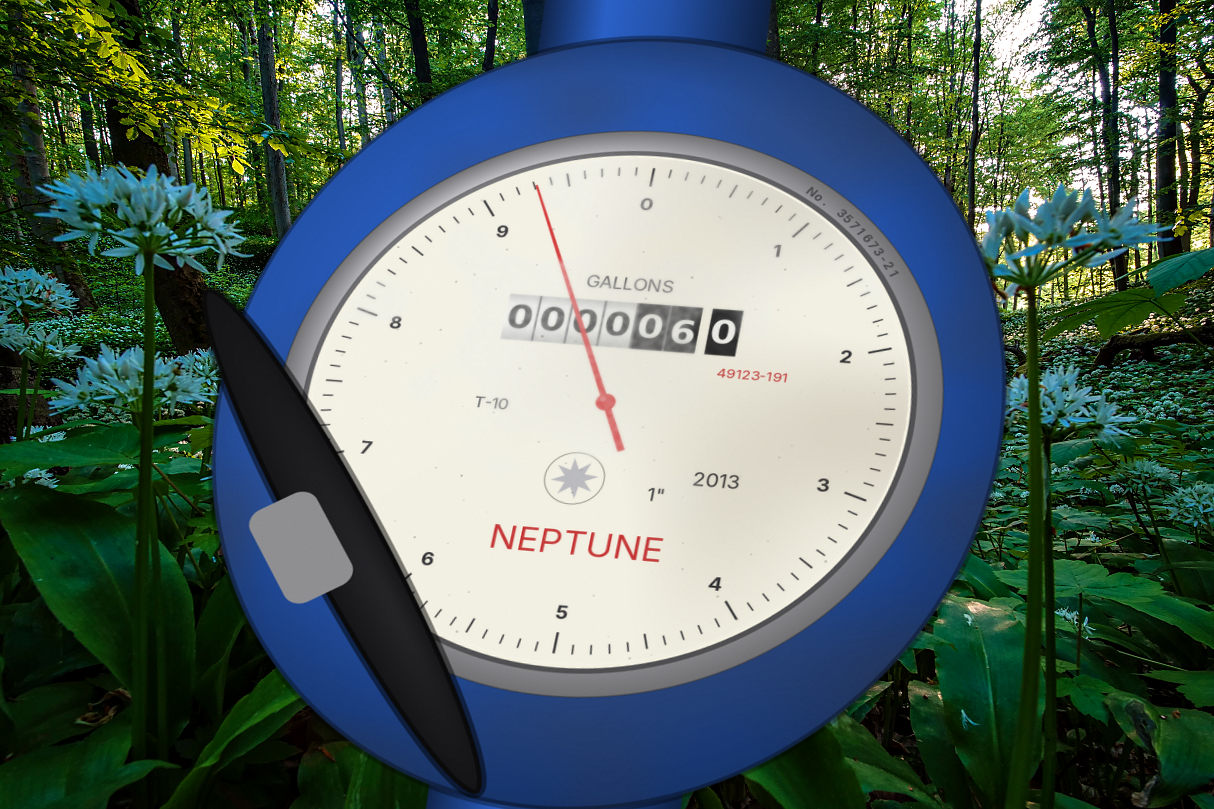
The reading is {"value": 59.3, "unit": "gal"}
